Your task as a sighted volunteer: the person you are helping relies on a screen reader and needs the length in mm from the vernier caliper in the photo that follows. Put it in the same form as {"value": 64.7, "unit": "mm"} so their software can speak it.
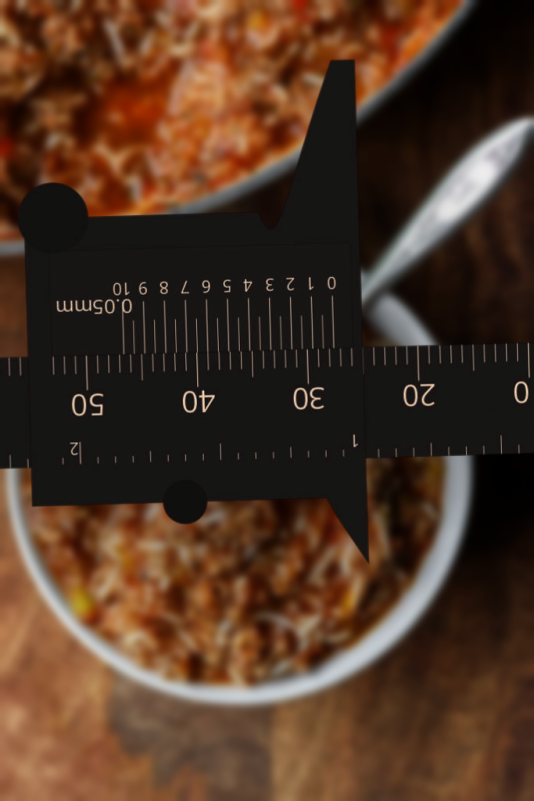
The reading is {"value": 27.6, "unit": "mm"}
